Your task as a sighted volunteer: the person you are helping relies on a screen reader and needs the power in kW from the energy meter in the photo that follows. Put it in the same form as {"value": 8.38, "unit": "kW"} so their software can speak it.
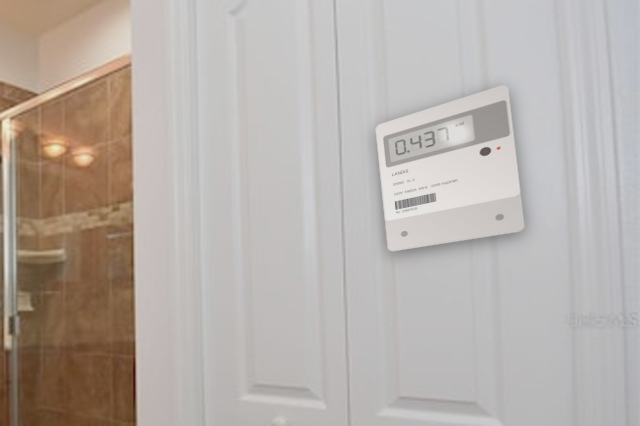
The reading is {"value": 0.437, "unit": "kW"}
